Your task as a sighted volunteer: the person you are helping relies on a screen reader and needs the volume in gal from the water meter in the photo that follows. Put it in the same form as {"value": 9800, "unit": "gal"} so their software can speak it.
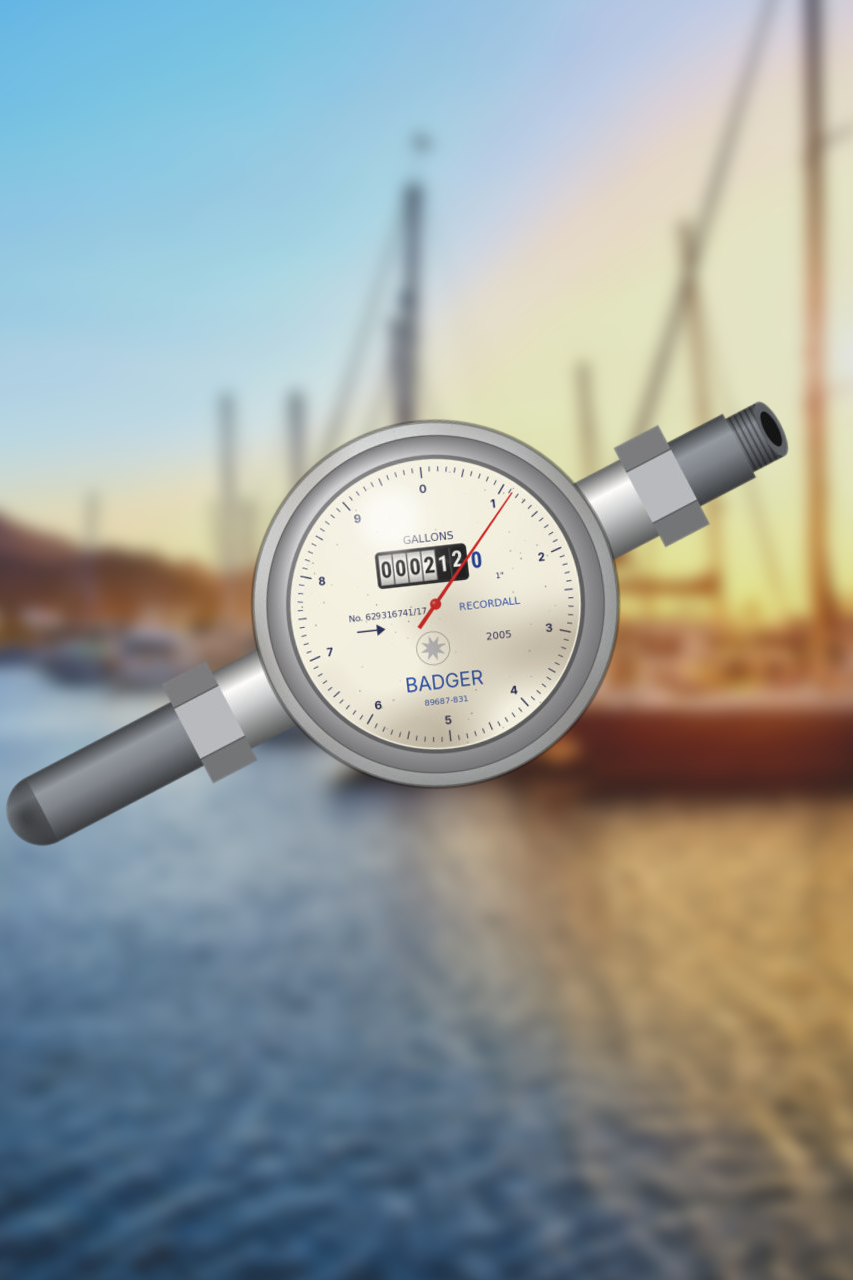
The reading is {"value": 2121.1, "unit": "gal"}
